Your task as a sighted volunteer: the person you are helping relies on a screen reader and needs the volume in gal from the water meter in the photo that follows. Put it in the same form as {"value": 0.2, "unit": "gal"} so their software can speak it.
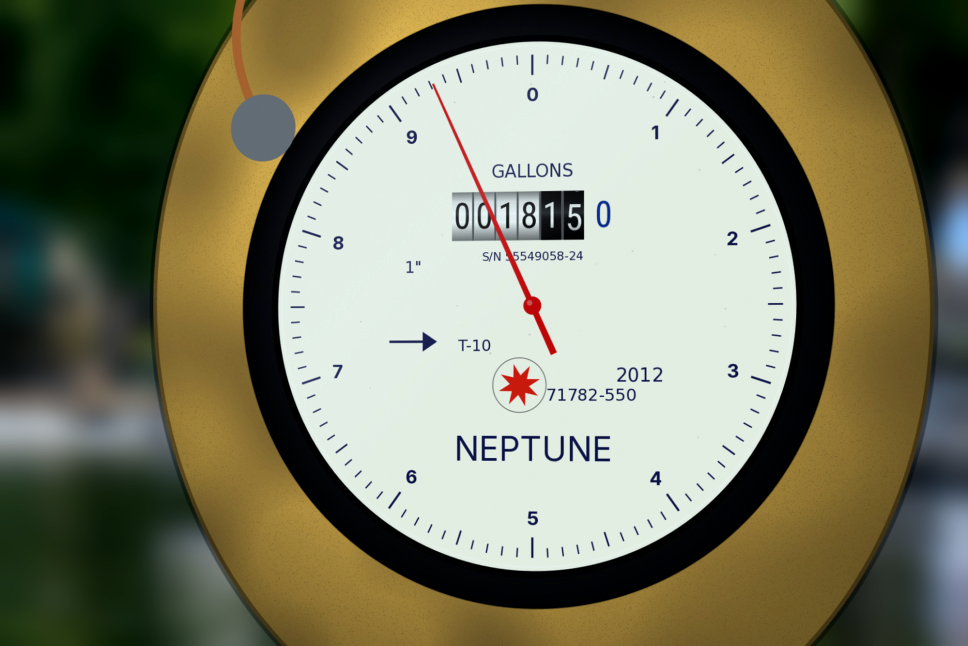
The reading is {"value": 18149.3, "unit": "gal"}
